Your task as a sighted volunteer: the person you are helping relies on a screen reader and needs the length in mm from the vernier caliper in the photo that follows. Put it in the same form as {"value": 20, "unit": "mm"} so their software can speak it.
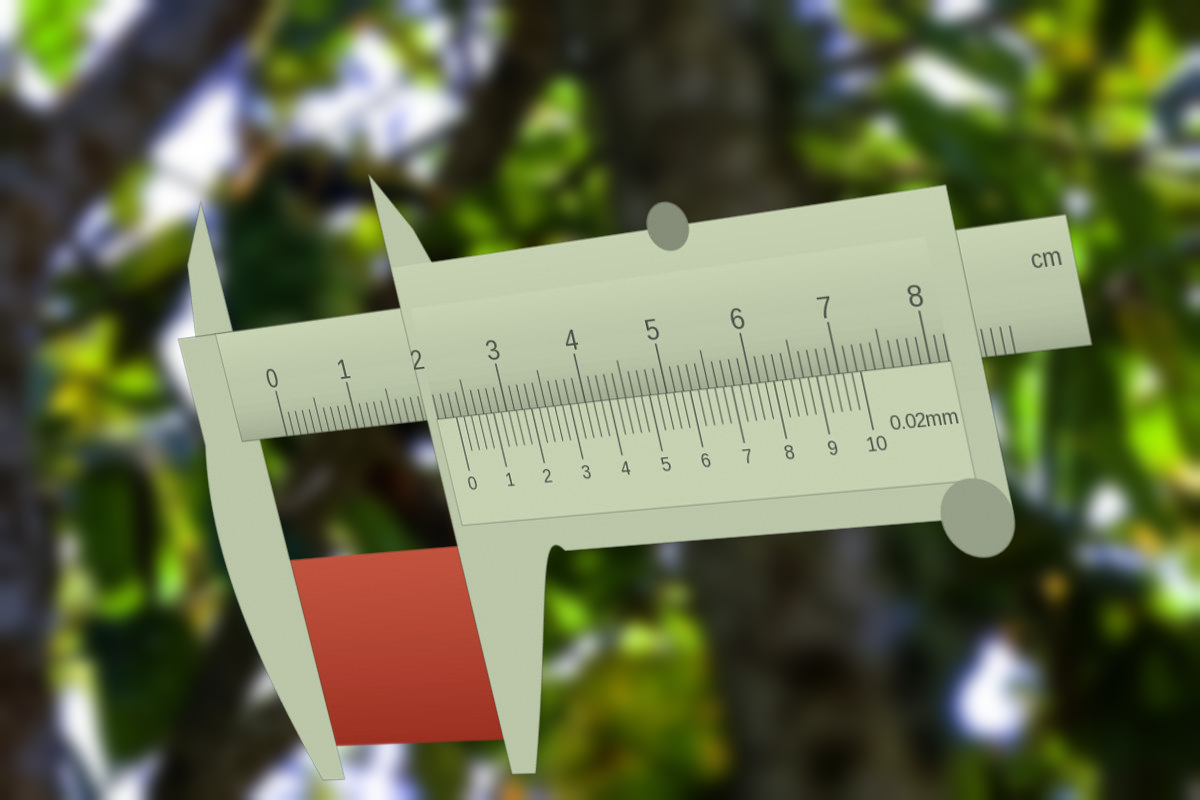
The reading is {"value": 23.4, "unit": "mm"}
